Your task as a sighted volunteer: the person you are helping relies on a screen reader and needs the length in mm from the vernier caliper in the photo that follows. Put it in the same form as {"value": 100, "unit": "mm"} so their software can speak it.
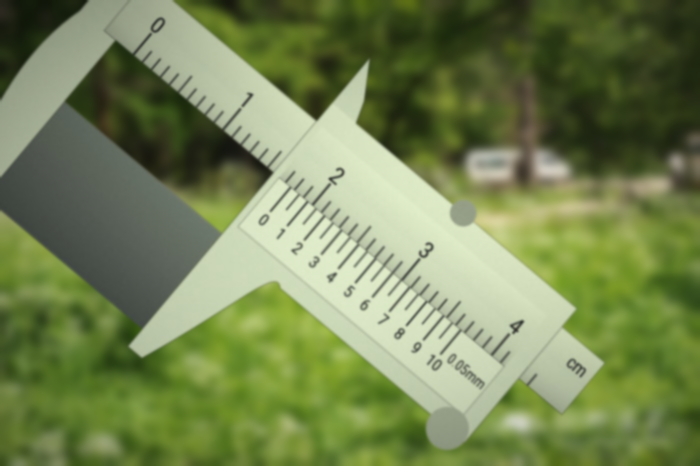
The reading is {"value": 17.6, "unit": "mm"}
